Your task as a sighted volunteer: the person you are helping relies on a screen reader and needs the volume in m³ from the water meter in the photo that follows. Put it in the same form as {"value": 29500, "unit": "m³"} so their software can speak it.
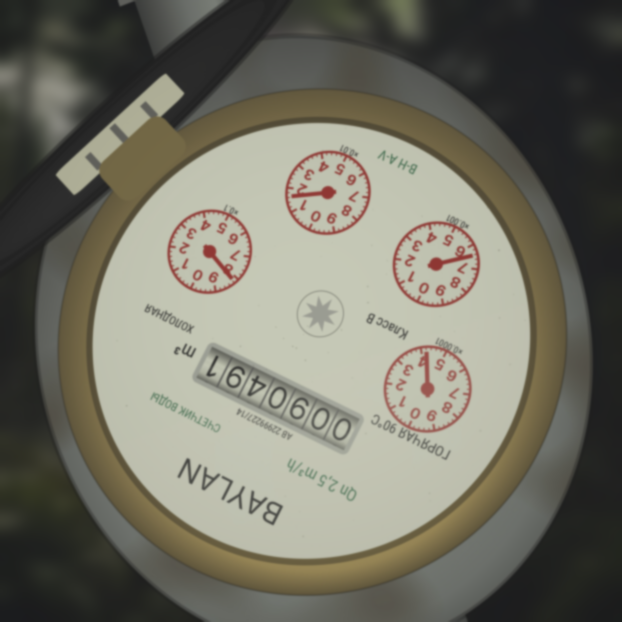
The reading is {"value": 90491.8164, "unit": "m³"}
